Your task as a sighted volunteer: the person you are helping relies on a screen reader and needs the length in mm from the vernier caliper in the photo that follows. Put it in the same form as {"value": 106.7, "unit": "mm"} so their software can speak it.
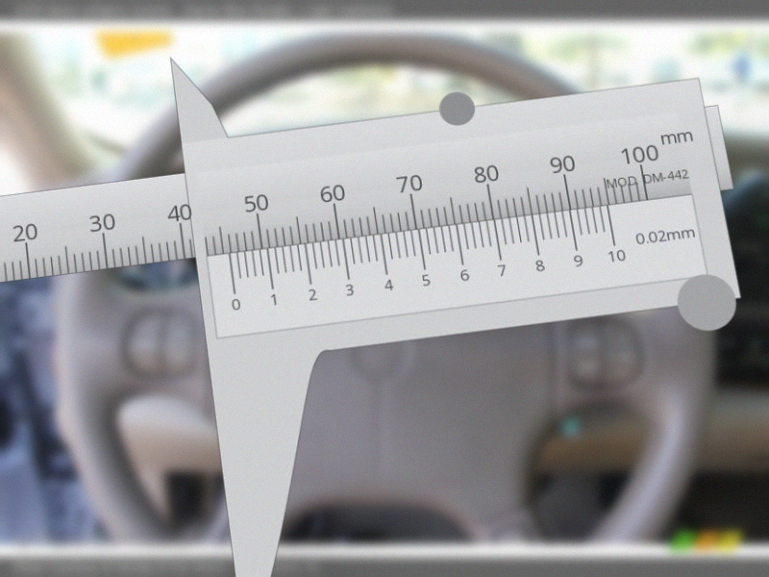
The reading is {"value": 45.8, "unit": "mm"}
